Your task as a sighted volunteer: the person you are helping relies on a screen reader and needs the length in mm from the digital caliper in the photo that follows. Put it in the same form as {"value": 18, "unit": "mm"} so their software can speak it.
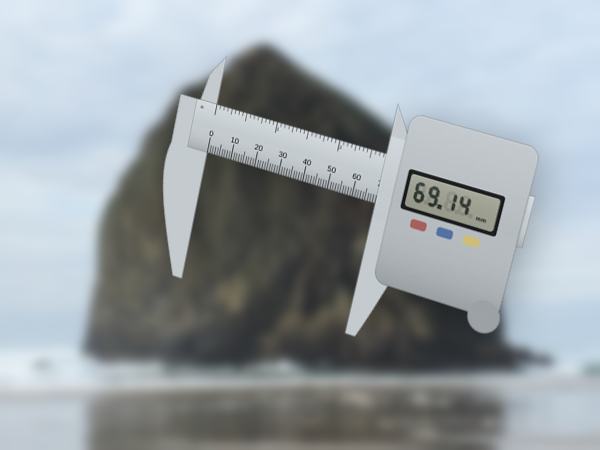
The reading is {"value": 69.14, "unit": "mm"}
